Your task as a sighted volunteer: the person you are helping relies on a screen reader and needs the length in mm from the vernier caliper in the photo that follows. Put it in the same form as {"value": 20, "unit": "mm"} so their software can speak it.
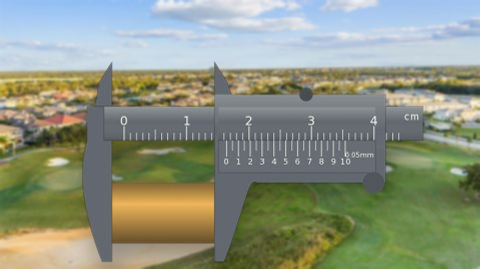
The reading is {"value": 16.4, "unit": "mm"}
